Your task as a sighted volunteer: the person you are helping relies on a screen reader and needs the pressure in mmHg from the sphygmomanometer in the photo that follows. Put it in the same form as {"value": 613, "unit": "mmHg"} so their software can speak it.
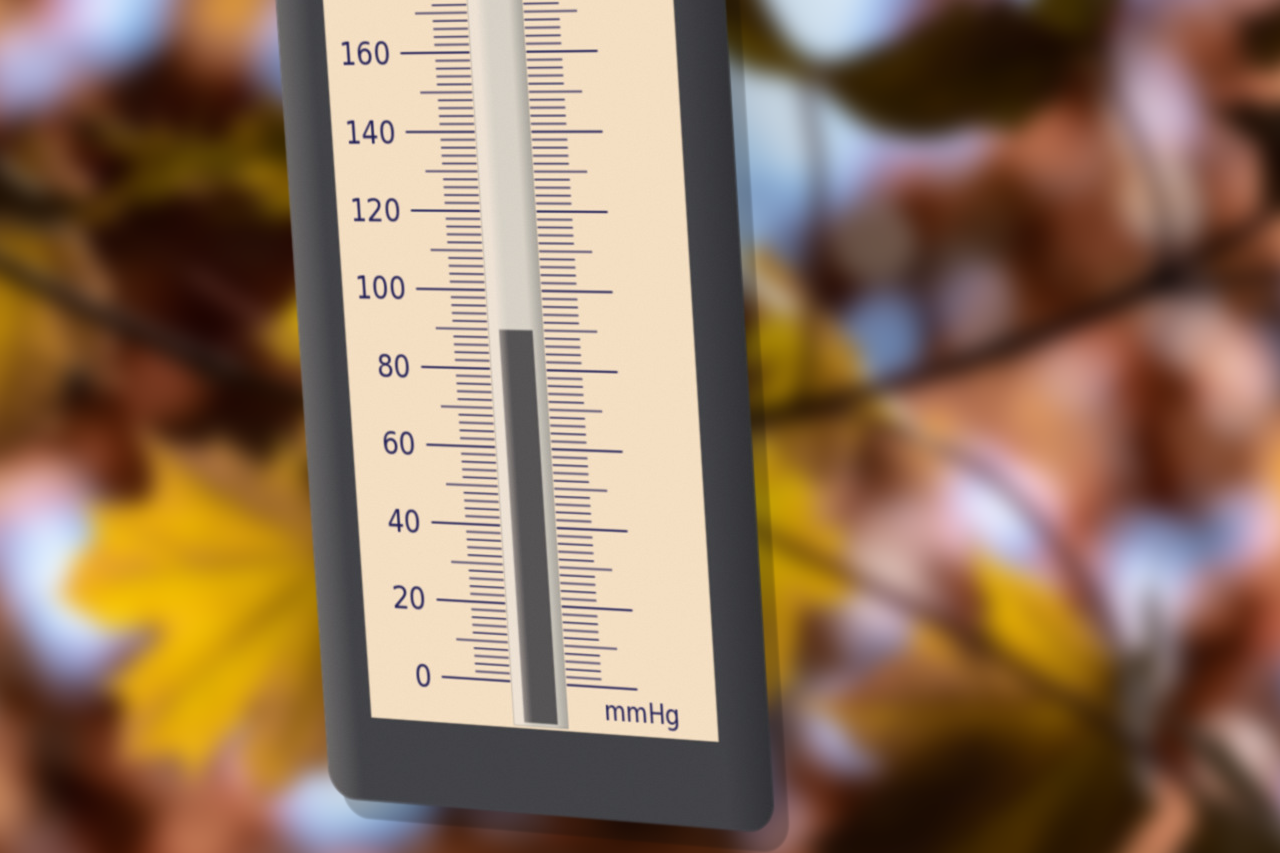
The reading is {"value": 90, "unit": "mmHg"}
